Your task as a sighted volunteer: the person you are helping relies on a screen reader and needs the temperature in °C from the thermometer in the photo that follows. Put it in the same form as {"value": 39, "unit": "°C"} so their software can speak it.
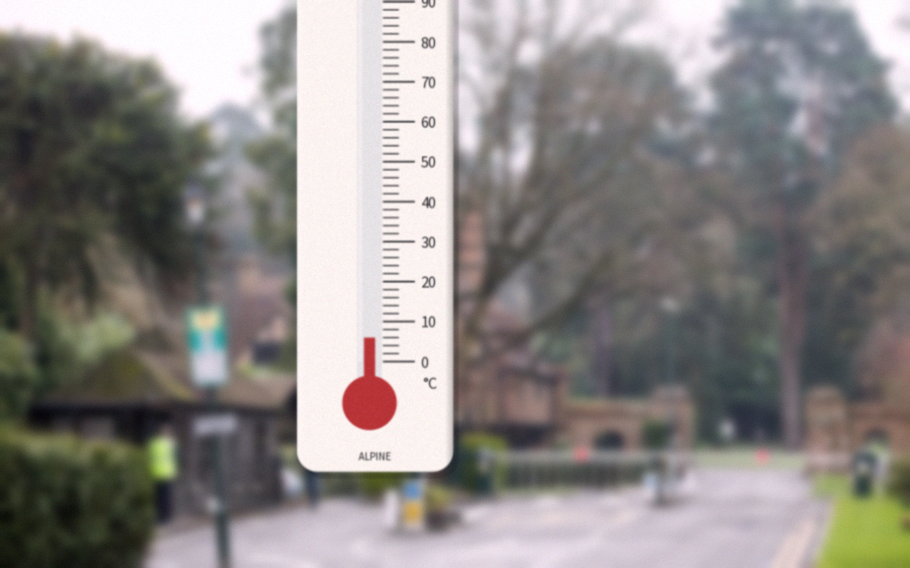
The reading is {"value": 6, "unit": "°C"}
